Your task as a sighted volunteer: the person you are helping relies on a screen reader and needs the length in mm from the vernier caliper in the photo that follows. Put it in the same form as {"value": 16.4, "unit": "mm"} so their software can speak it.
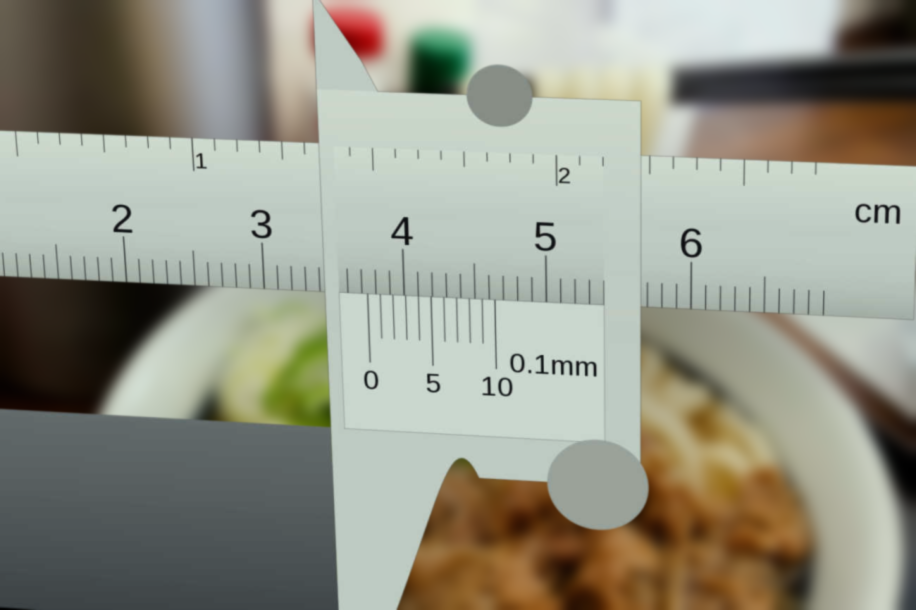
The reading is {"value": 37.4, "unit": "mm"}
